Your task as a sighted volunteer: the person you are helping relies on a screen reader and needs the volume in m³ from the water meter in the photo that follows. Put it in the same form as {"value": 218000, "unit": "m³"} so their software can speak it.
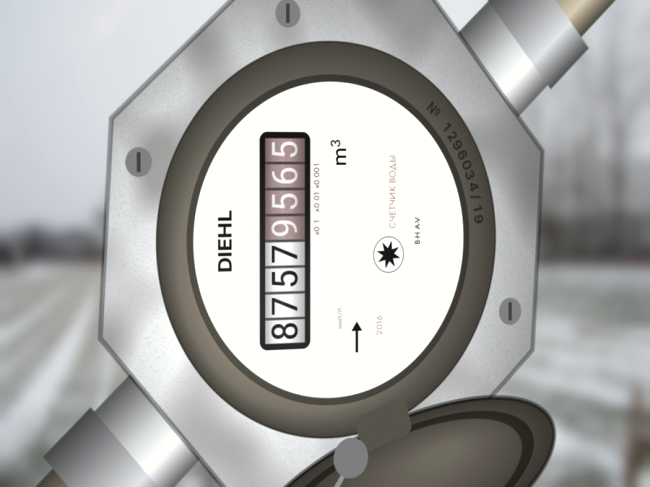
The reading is {"value": 8757.9565, "unit": "m³"}
